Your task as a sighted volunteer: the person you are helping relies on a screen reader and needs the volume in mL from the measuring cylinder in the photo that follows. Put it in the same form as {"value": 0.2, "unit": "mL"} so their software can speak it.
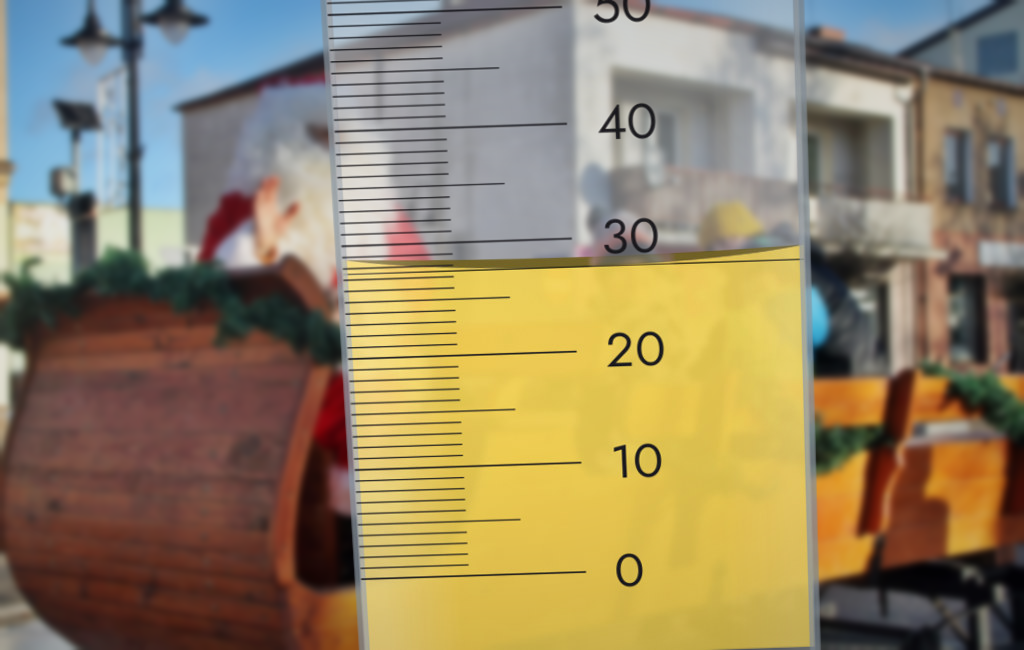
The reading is {"value": 27.5, "unit": "mL"}
